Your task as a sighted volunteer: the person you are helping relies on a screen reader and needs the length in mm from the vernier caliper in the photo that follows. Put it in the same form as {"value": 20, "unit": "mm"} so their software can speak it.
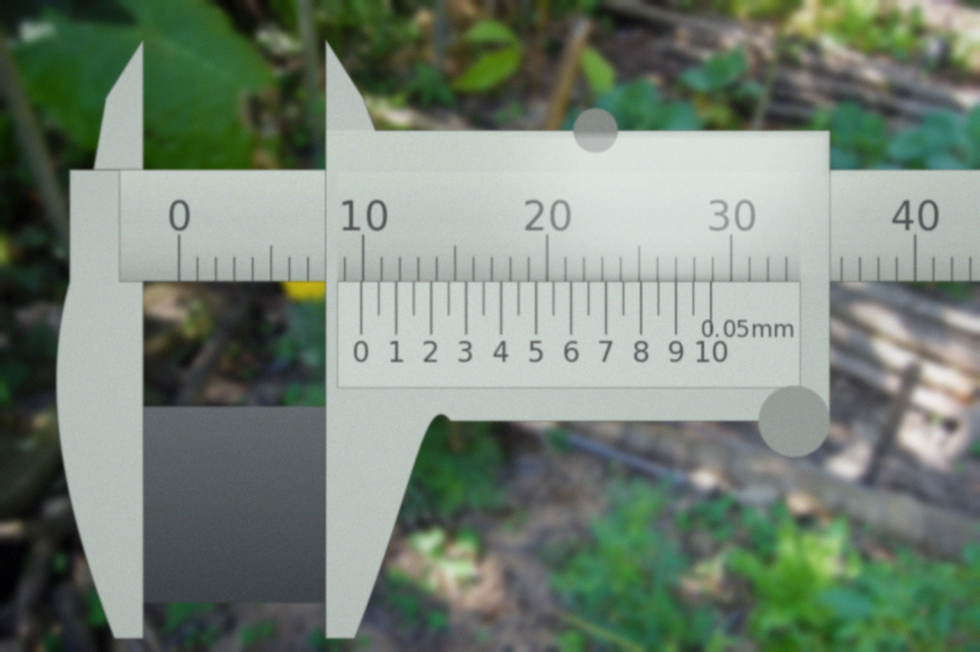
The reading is {"value": 9.9, "unit": "mm"}
